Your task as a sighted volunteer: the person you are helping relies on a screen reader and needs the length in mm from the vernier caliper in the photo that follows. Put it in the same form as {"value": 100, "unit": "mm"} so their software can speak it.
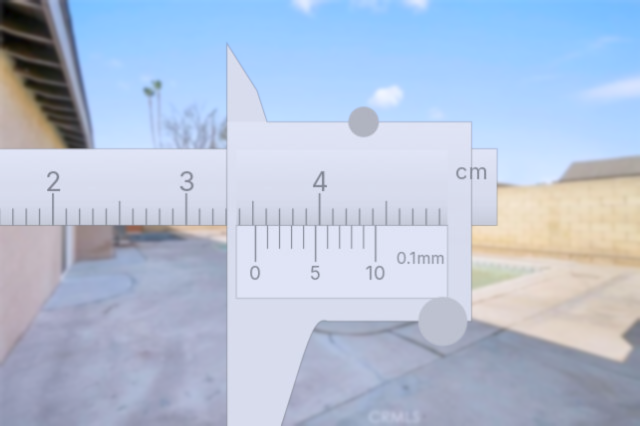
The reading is {"value": 35.2, "unit": "mm"}
